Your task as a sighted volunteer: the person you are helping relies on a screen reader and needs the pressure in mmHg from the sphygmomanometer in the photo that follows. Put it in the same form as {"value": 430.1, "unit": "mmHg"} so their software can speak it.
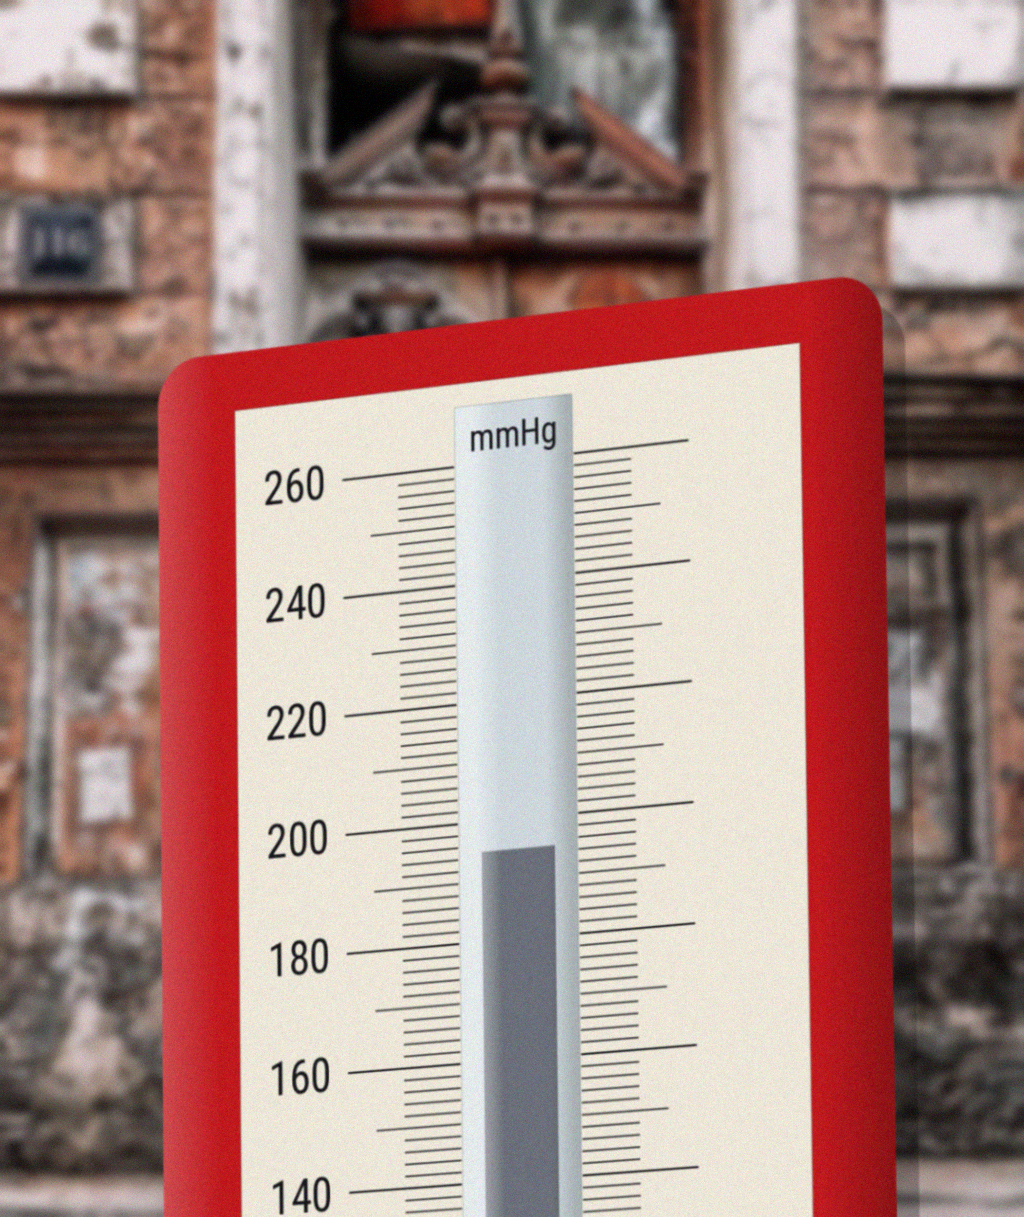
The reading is {"value": 195, "unit": "mmHg"}
